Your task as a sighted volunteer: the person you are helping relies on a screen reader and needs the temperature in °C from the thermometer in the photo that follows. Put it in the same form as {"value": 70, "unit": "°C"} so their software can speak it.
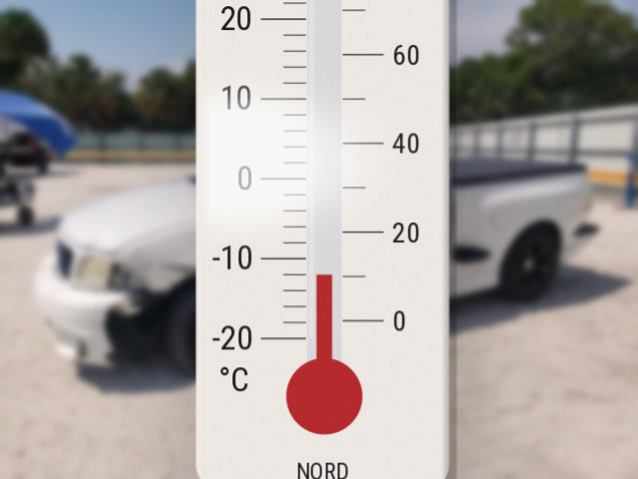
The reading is {"value": -12, "unit": "°C"}
